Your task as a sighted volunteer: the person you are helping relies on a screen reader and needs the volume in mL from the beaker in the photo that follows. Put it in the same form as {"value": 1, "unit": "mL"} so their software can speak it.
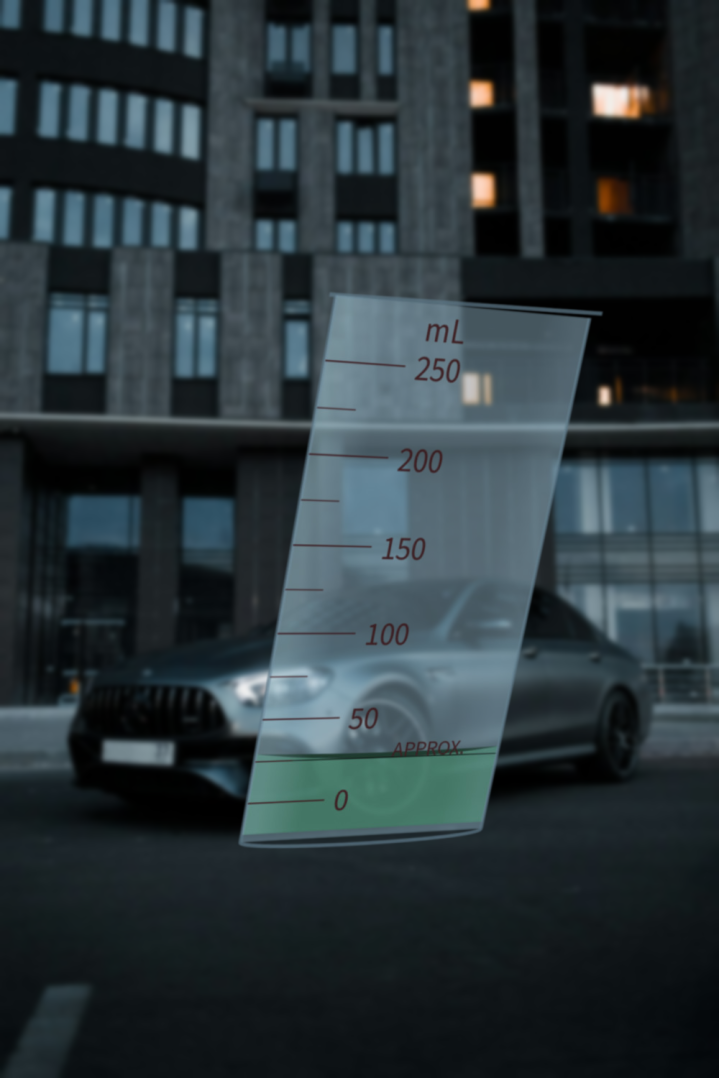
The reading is {"value": 25, "unit": "mL"}
